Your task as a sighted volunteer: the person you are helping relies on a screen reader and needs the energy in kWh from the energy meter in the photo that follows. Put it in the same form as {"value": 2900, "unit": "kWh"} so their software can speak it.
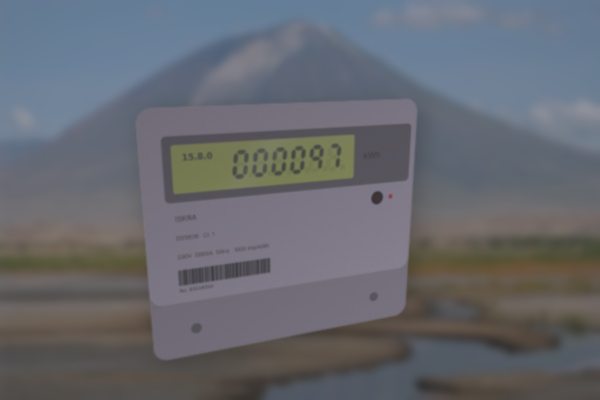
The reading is {"value": 97, "unit": "kWh"}
